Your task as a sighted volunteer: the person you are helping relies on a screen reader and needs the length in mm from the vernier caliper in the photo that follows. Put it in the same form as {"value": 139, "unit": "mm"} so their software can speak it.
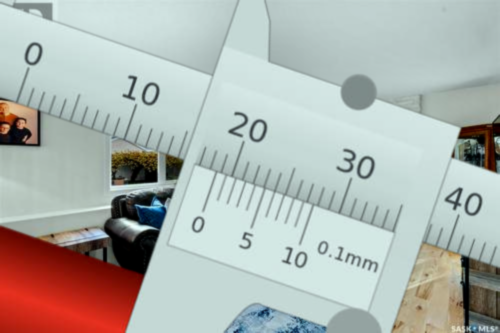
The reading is {"value": 18.6, "unit": "mm"}
